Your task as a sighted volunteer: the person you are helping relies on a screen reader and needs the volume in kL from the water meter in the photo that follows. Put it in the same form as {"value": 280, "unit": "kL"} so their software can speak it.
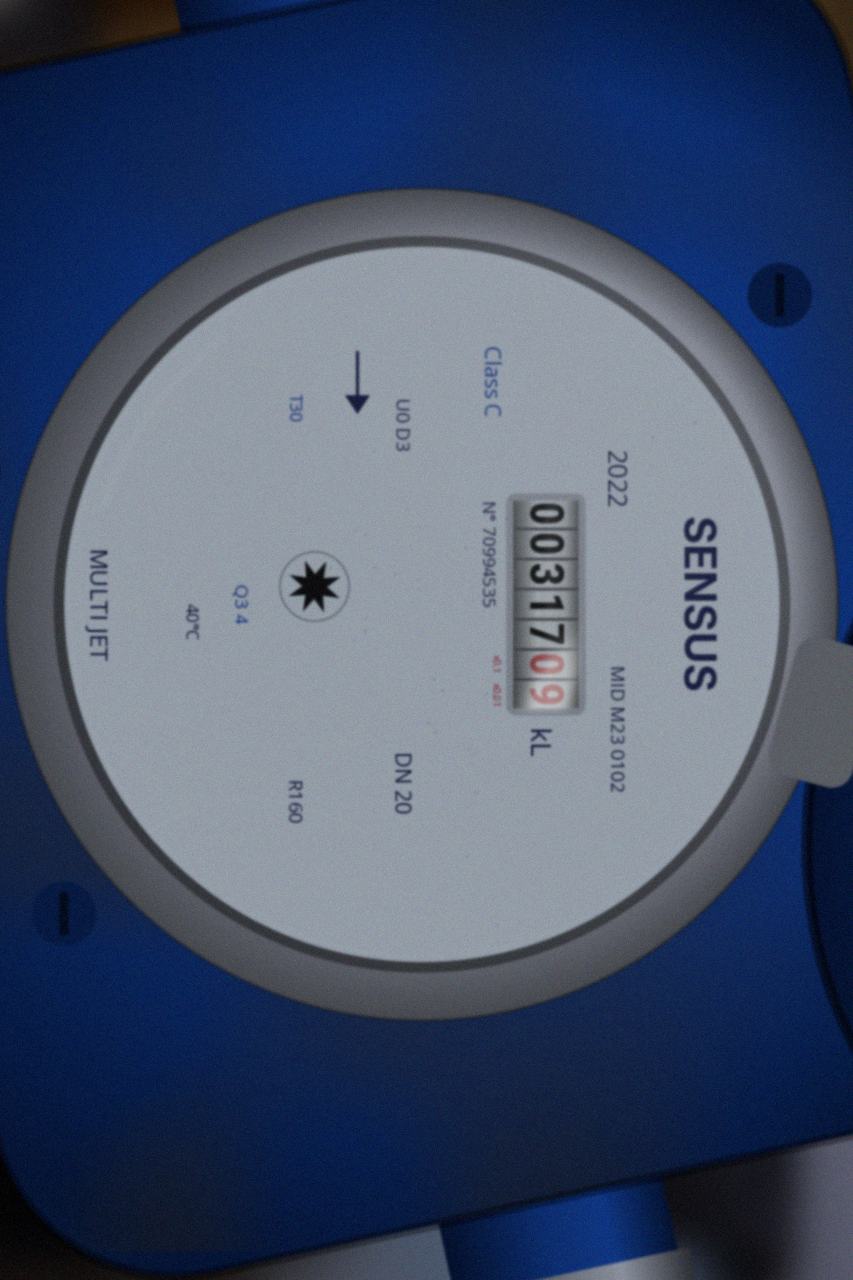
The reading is {"value": 317.09, "unit": "kL"}
